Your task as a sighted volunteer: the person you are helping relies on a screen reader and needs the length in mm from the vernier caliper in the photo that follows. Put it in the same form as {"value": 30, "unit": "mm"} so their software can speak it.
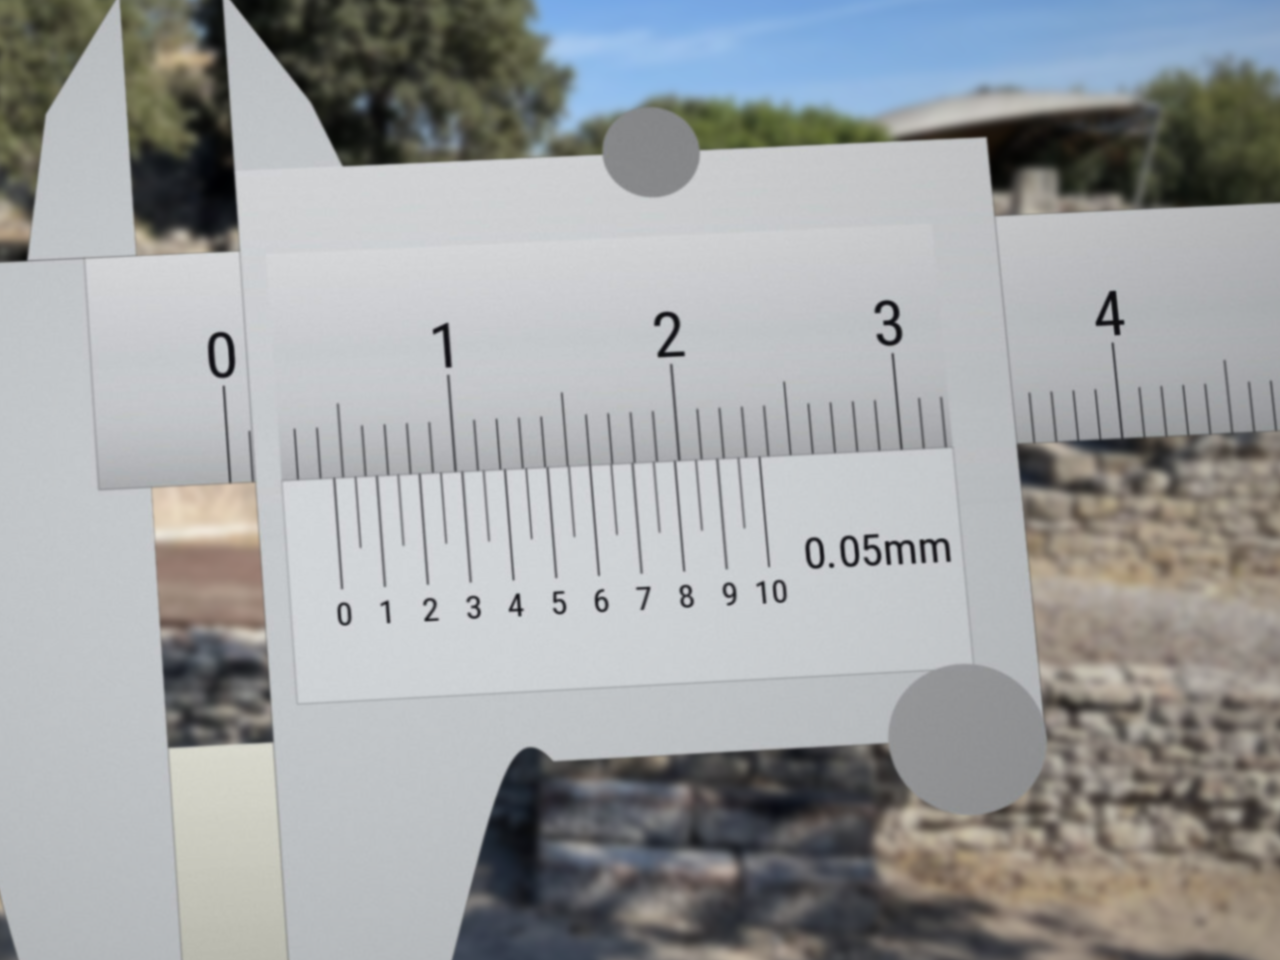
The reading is {"value": 4.6, "unit": "mm"}
